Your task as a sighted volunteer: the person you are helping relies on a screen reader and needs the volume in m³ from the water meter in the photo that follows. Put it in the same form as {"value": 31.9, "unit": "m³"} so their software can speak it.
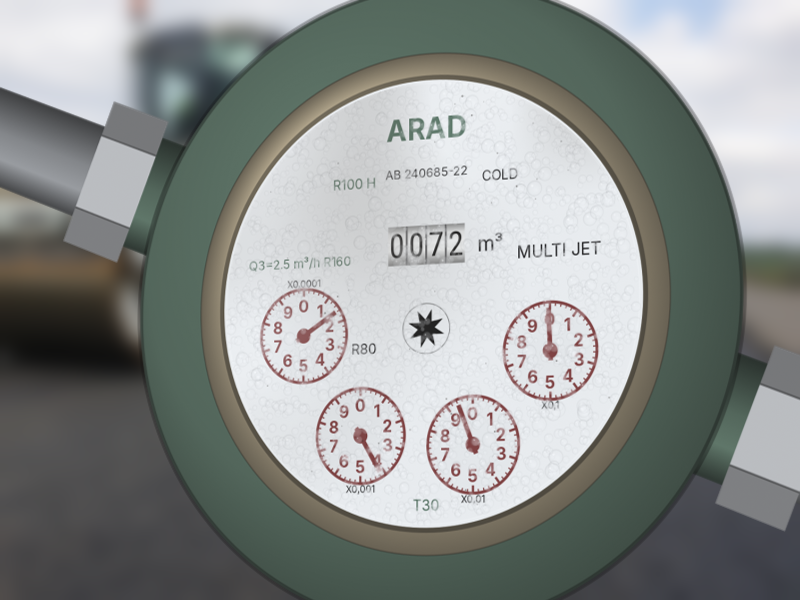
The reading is {"value": 71.9941, "unit": "m³"}
